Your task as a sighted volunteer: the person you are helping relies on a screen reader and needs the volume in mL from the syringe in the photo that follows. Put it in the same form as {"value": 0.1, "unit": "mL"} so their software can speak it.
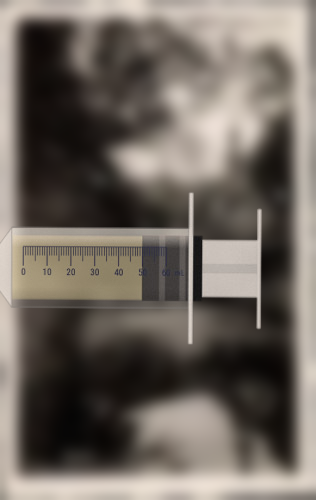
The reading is {"value": 50, "unit": "mL"}
